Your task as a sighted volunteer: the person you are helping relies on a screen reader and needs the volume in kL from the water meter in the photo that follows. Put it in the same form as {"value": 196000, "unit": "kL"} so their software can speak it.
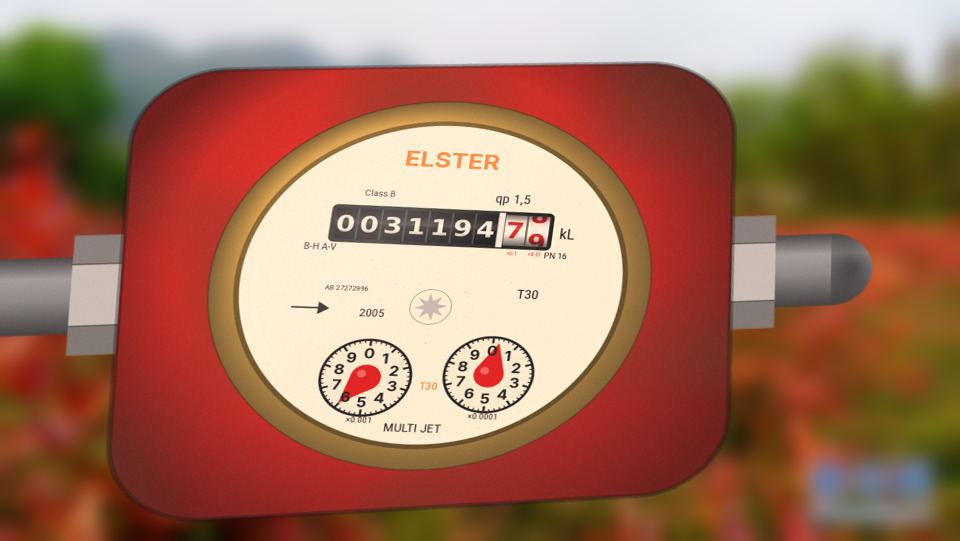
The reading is {"value": 31194.7860, "unit": "kL"}
